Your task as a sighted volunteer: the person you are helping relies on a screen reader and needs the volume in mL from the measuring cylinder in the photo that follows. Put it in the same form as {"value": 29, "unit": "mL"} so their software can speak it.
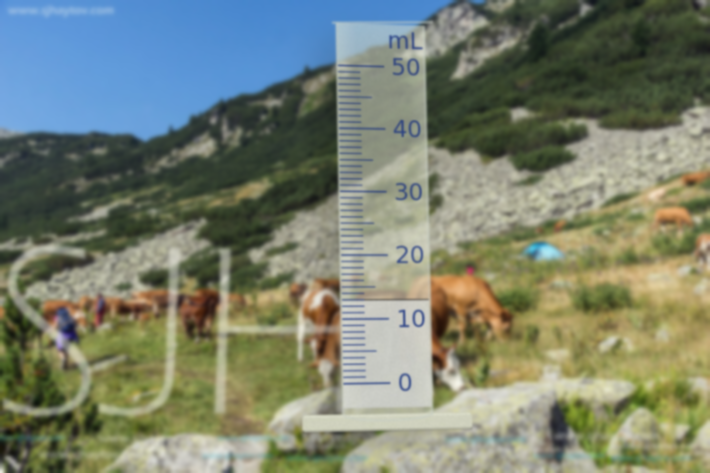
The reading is {"value": 13, "unit": "mL"}
